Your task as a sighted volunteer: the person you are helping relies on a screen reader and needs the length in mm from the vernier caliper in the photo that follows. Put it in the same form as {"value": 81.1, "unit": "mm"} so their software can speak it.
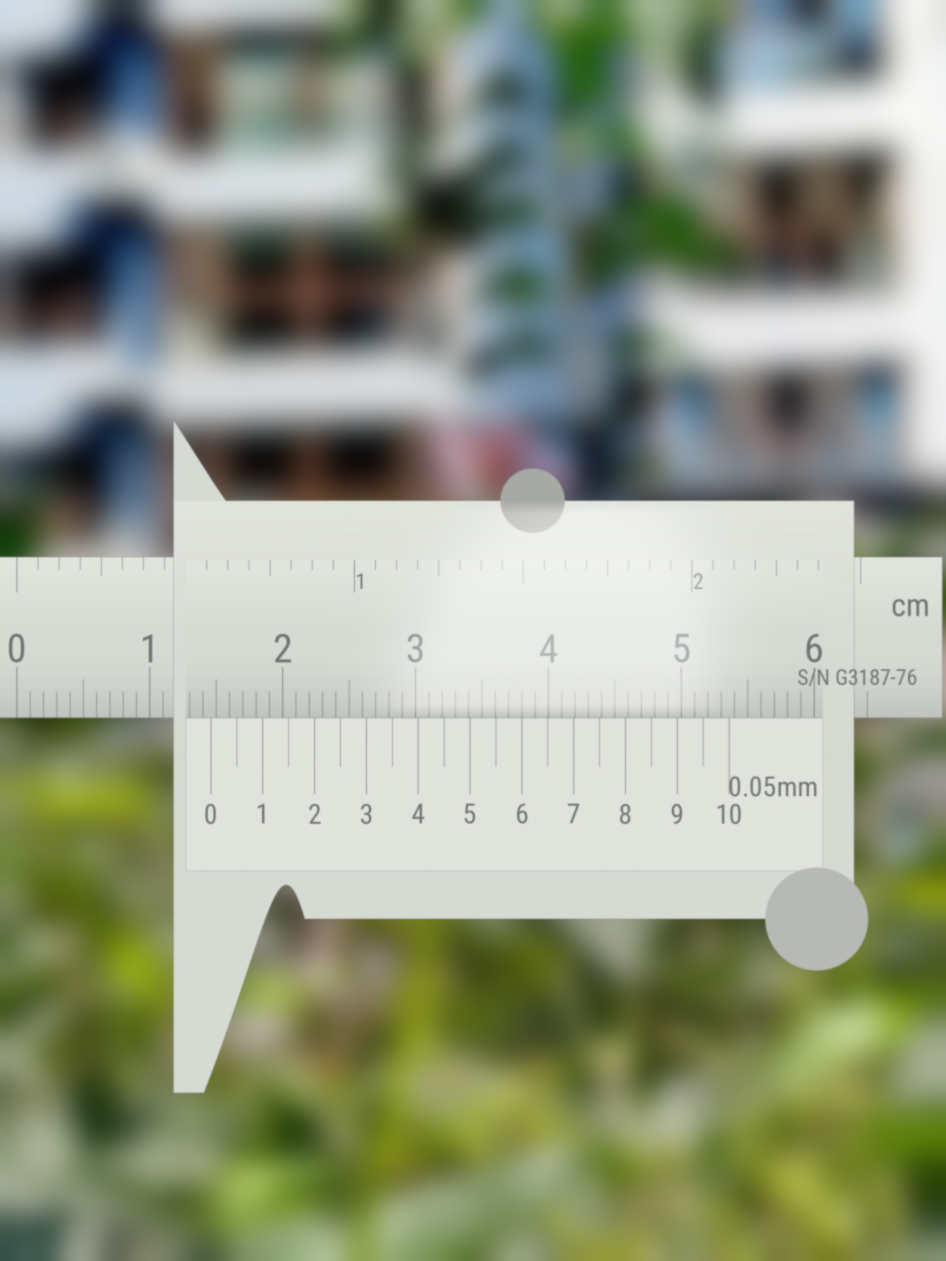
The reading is {"value": 14.6, "unit": "mm"}
